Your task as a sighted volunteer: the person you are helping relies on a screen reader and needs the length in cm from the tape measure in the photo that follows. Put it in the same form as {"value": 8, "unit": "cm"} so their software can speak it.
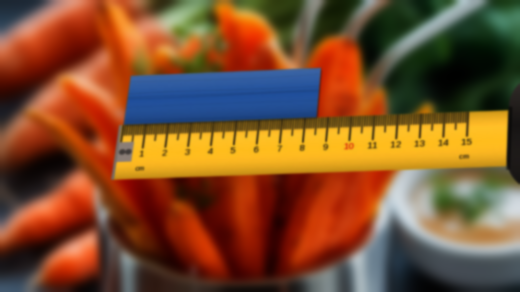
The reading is {"value": 8.5, "unit": "cm"}
